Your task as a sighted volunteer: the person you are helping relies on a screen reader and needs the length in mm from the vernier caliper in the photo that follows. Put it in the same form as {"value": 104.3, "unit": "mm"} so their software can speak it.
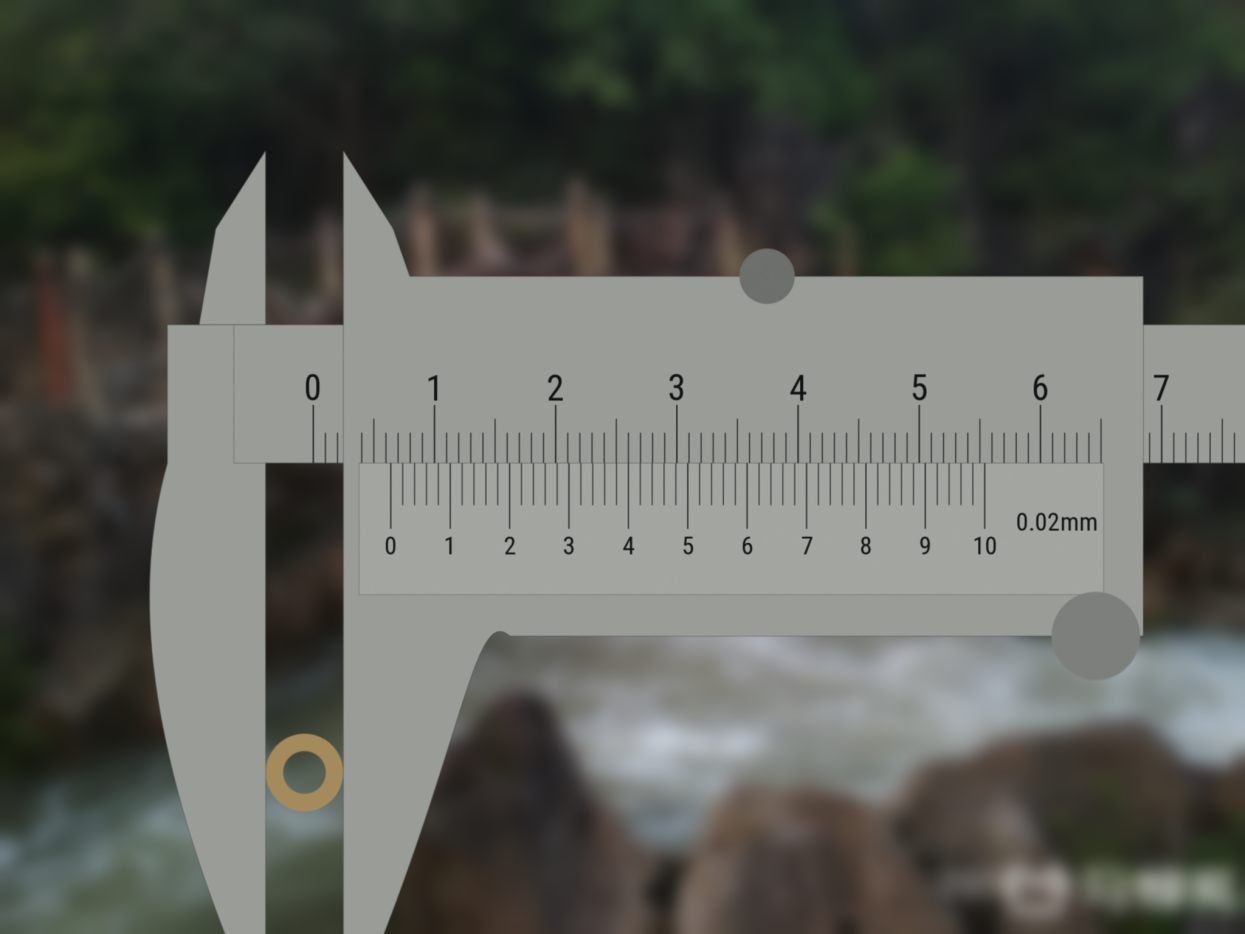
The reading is {"value": 6.4, "unit": "mm"}
